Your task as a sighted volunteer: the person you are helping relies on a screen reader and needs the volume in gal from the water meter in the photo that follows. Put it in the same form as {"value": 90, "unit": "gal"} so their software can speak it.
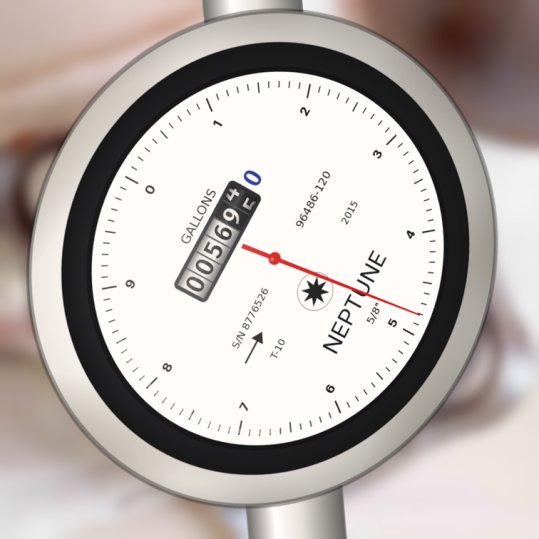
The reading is {"value": 56944.8, "unit": "gal"}
